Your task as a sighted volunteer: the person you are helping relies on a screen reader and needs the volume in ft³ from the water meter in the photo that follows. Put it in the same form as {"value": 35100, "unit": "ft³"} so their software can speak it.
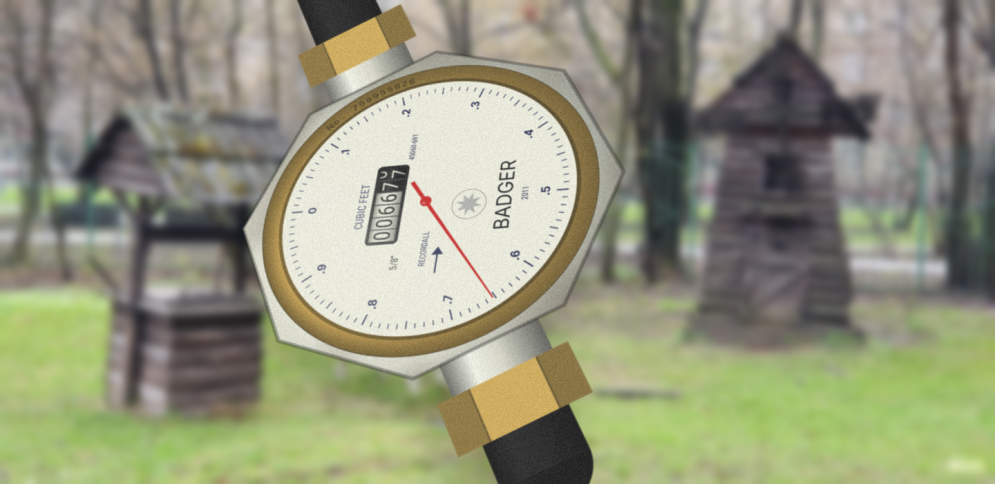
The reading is {"value": 6676.65, "unit": "ft³"}
